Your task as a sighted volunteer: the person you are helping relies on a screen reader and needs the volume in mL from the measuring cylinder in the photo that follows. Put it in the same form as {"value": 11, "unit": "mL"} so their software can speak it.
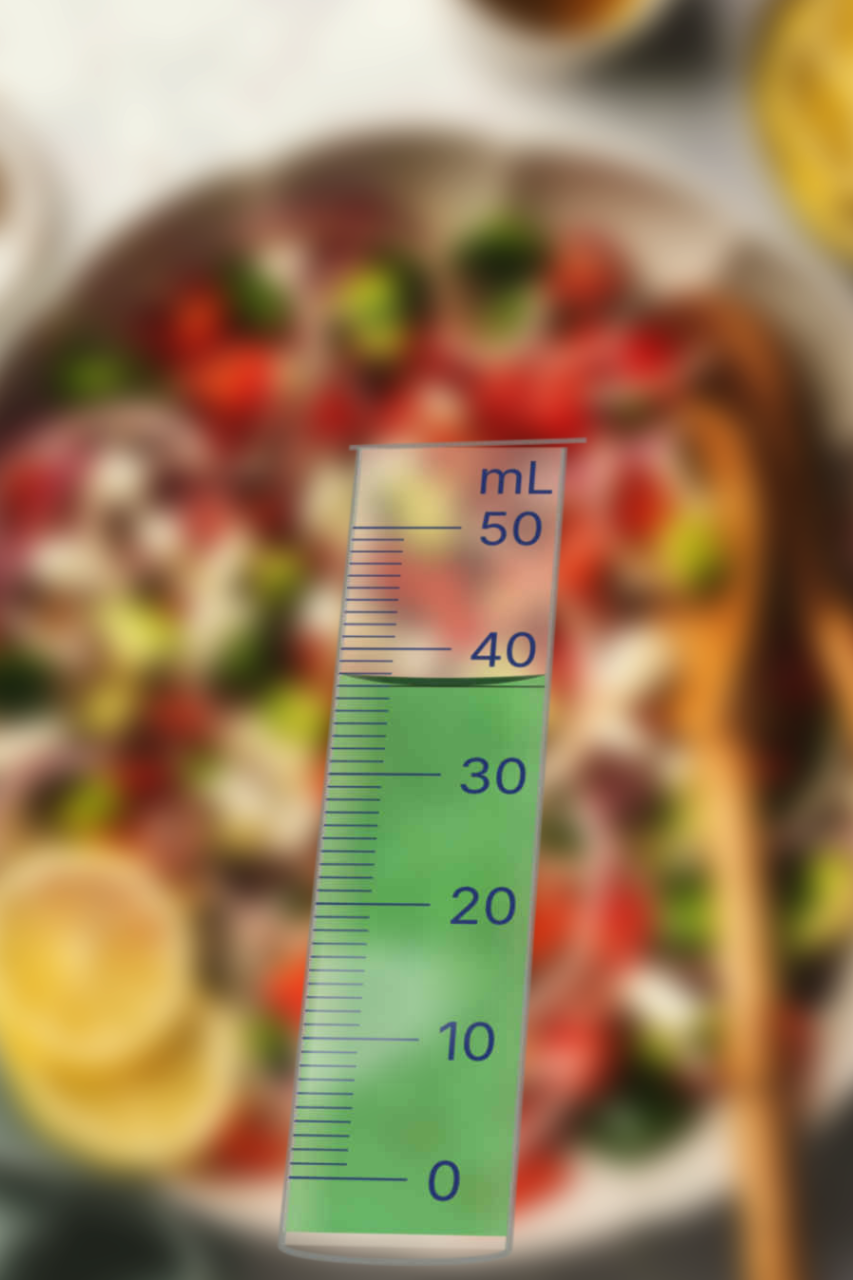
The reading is {"value": 37, "unit": "mL"}
